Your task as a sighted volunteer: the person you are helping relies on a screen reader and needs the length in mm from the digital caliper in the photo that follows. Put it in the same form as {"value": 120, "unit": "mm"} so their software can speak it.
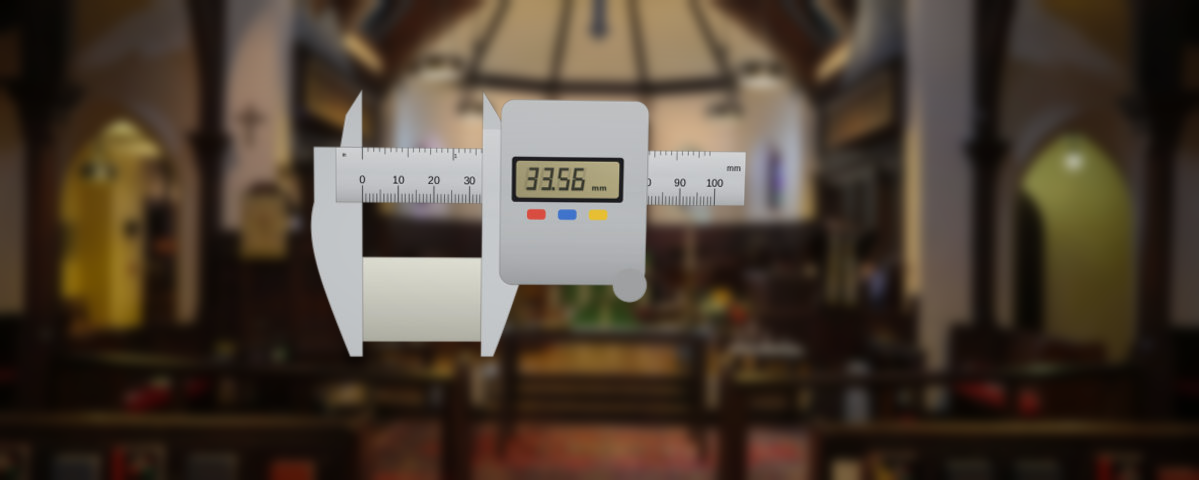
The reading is {"value": 33.56, "unit": "mm"}
